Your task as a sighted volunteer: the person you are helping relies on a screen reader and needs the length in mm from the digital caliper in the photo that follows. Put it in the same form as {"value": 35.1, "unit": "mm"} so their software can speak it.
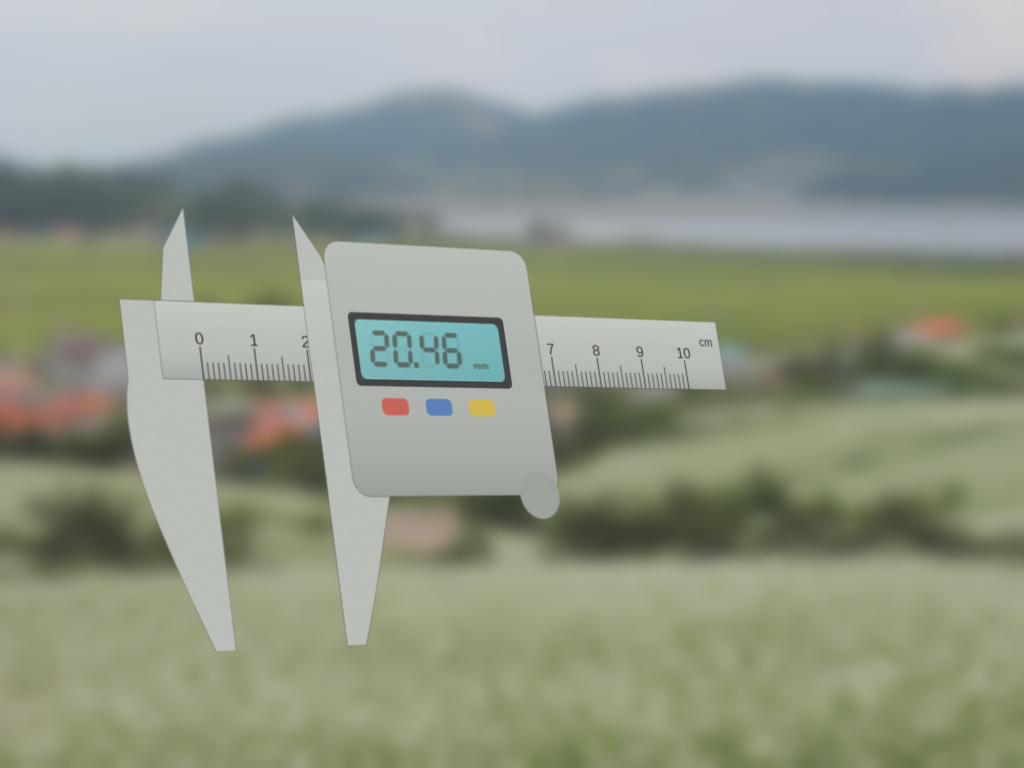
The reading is {"value": 20.46, "unit": "mm"}
